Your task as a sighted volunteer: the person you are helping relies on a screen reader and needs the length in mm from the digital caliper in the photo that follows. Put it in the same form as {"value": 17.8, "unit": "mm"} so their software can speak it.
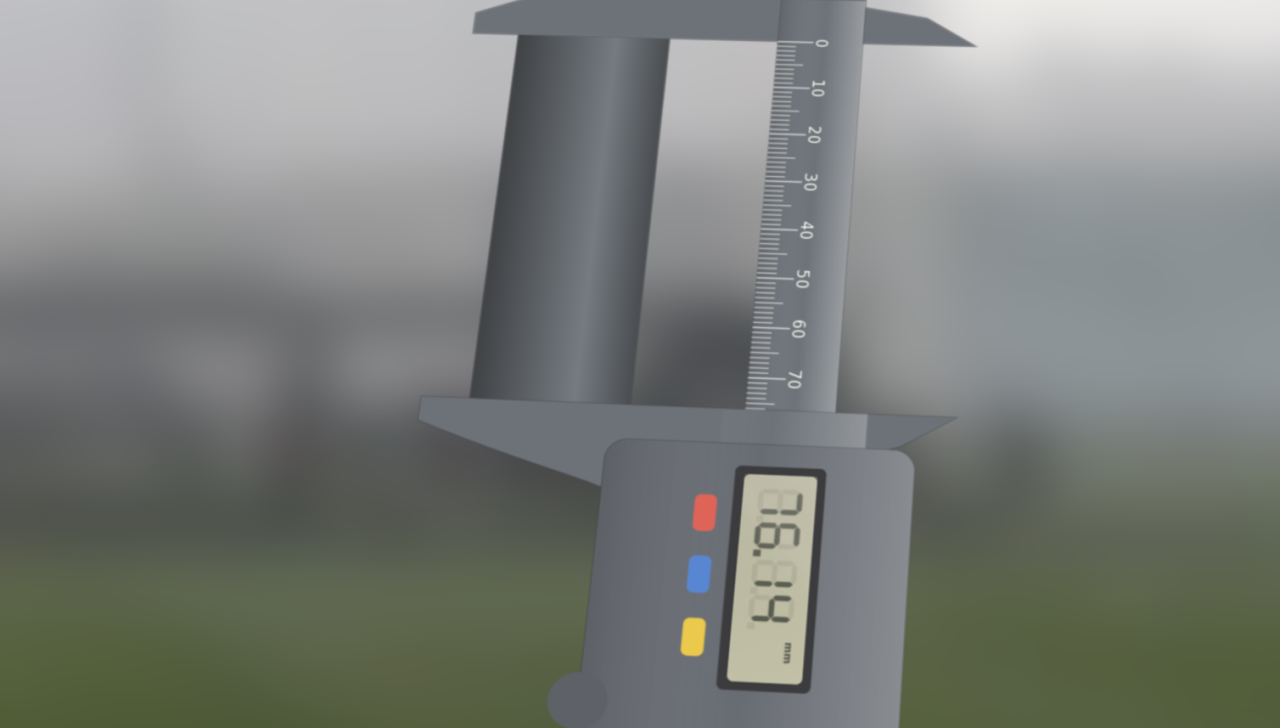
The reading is {"value": 76.14, "unit": "mm"}
